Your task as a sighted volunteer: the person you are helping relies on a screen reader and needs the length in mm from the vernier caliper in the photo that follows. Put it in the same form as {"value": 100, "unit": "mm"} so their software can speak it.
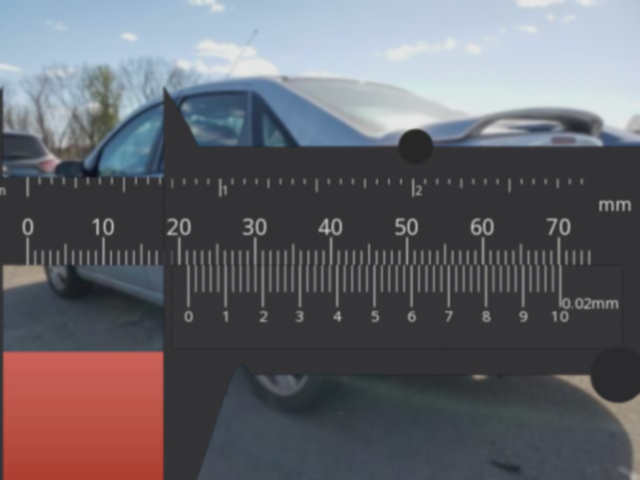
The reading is {"value": 21.2, "unit": "mm"}
